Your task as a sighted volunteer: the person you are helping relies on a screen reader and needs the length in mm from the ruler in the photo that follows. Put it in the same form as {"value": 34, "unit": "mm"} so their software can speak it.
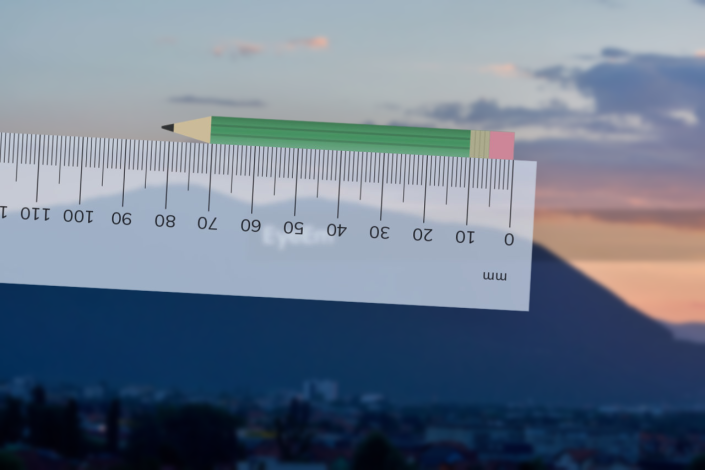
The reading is {"value": 82, "unit": "mm"}
